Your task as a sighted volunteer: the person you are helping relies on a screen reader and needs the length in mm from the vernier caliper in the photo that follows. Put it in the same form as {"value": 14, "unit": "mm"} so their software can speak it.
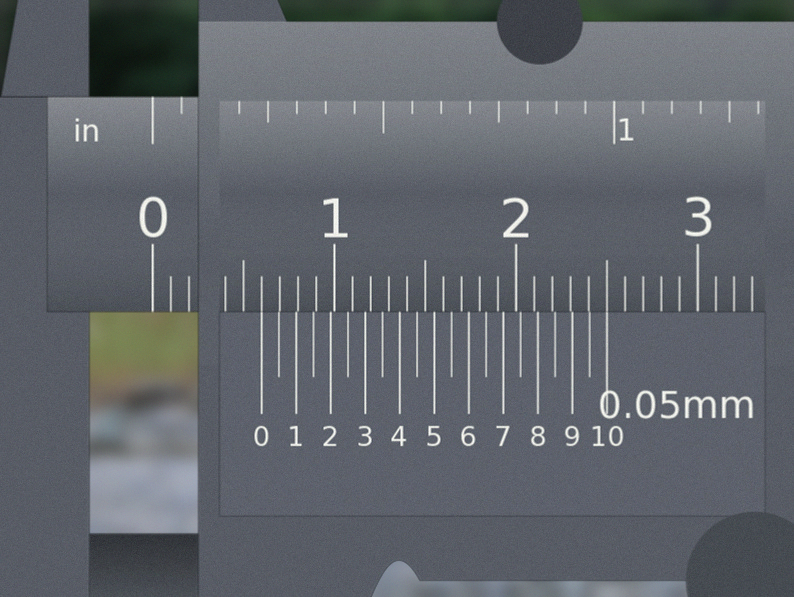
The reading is {"value": 6.0, "unit": "mm"}
